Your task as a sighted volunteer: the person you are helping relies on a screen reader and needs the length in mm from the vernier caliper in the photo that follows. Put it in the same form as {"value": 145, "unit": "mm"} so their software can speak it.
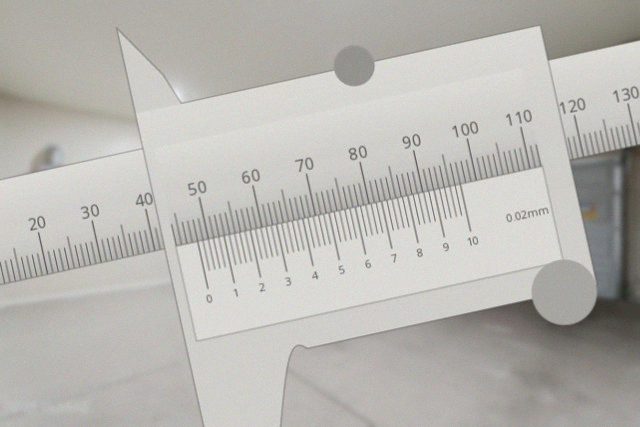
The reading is {"value": 48.0, "unit": "mm"}
